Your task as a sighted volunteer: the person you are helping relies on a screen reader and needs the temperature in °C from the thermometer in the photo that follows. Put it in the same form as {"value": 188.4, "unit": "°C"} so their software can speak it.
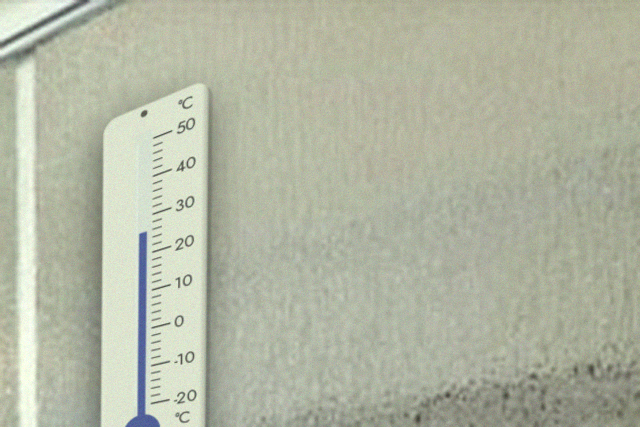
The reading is {"value": 26, "unit": "°C"}
